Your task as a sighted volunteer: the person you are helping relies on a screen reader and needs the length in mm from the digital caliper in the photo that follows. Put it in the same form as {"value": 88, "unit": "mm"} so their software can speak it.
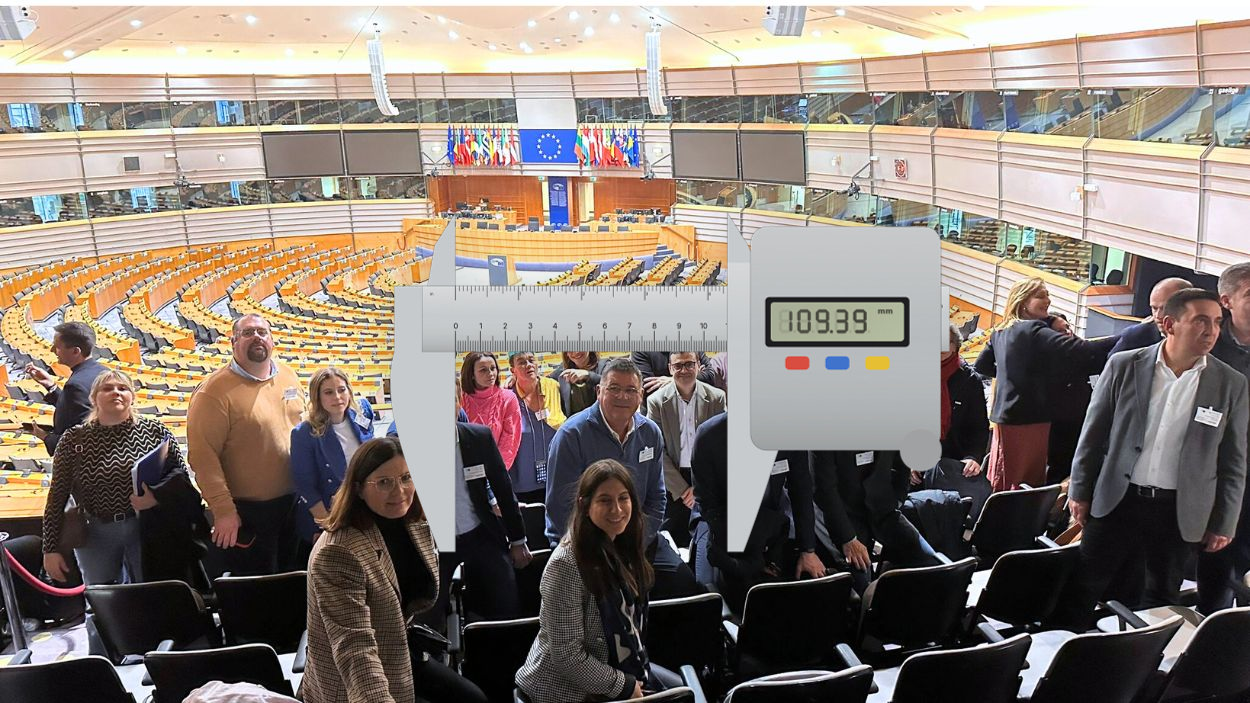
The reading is {"value": 109.39, "unit": "mm"}
